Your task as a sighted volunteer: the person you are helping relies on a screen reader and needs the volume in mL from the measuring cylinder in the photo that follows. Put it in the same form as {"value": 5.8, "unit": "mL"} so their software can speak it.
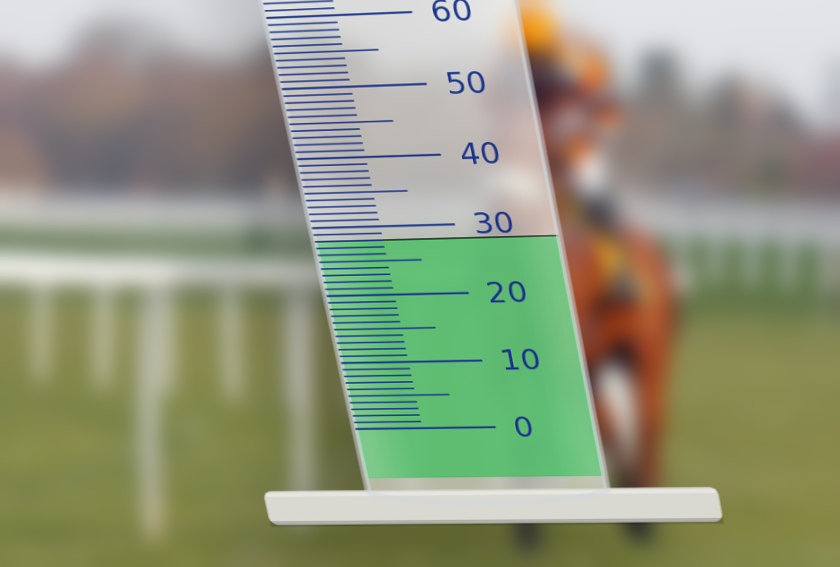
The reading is {"value": 28, "unit": "mL"}
